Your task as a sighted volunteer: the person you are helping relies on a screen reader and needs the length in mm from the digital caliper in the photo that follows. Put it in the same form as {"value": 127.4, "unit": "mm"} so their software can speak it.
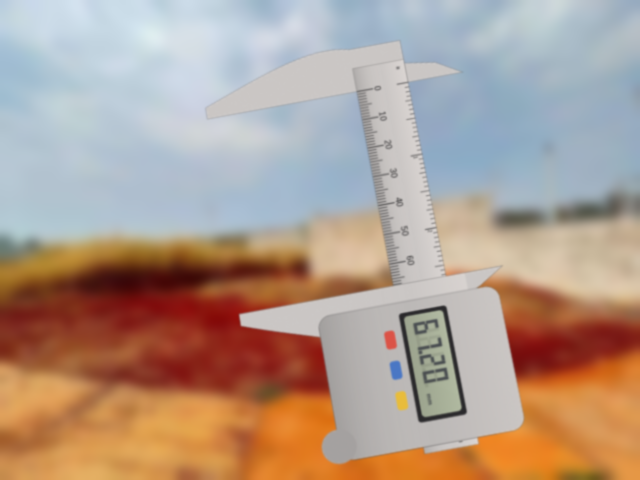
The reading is {"value": 67.20, "unit": "mm"}
